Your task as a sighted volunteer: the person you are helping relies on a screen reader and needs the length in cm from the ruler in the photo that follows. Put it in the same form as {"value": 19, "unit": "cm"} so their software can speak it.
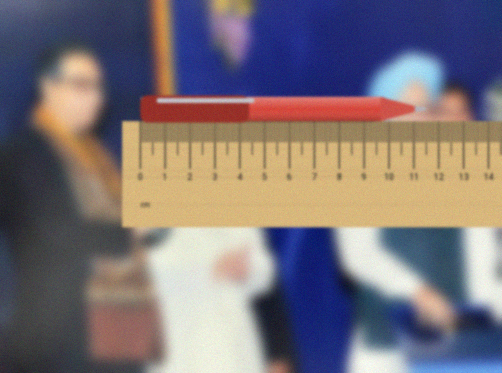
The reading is {"value": 11.5, "unit": "cm"}
